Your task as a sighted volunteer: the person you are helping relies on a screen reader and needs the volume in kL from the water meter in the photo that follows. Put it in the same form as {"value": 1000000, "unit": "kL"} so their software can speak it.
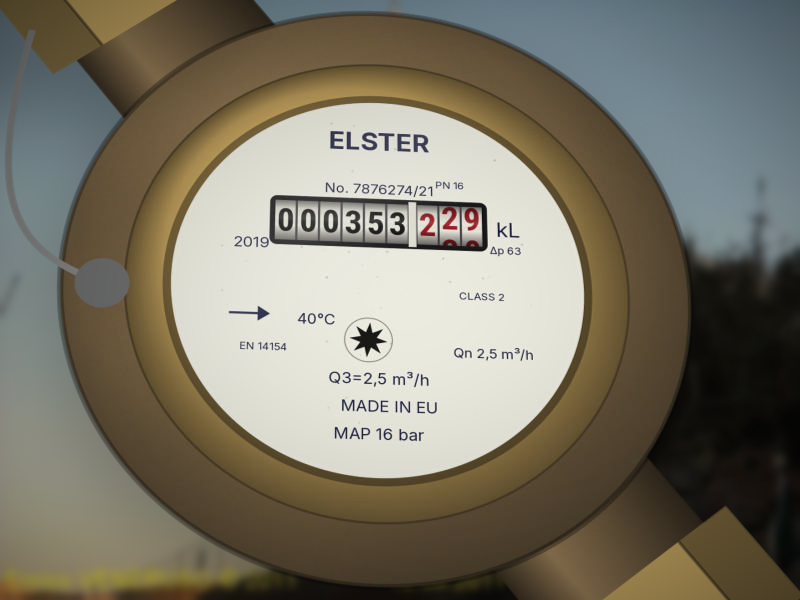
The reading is {"value": 353.229, "unit": "kL"}
